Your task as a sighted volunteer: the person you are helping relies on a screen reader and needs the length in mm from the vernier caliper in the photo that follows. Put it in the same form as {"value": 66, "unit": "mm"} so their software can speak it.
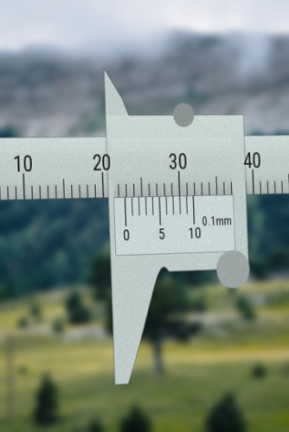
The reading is {"value": 22.8, "unit": "mm"}
